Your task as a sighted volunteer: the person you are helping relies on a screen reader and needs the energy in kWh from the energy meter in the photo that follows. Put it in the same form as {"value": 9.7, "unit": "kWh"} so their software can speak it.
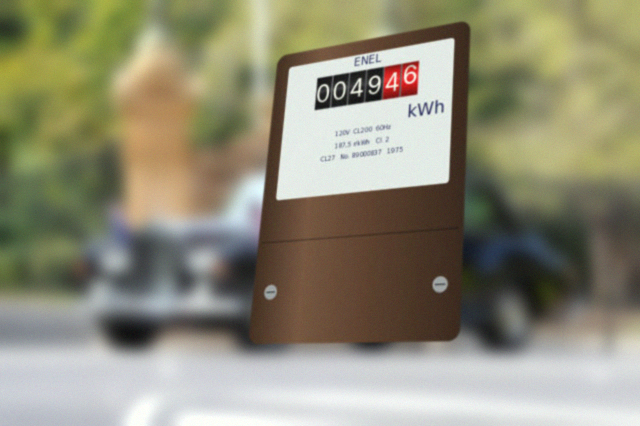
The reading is {"value": 49.46, "unit": "kWh"}
